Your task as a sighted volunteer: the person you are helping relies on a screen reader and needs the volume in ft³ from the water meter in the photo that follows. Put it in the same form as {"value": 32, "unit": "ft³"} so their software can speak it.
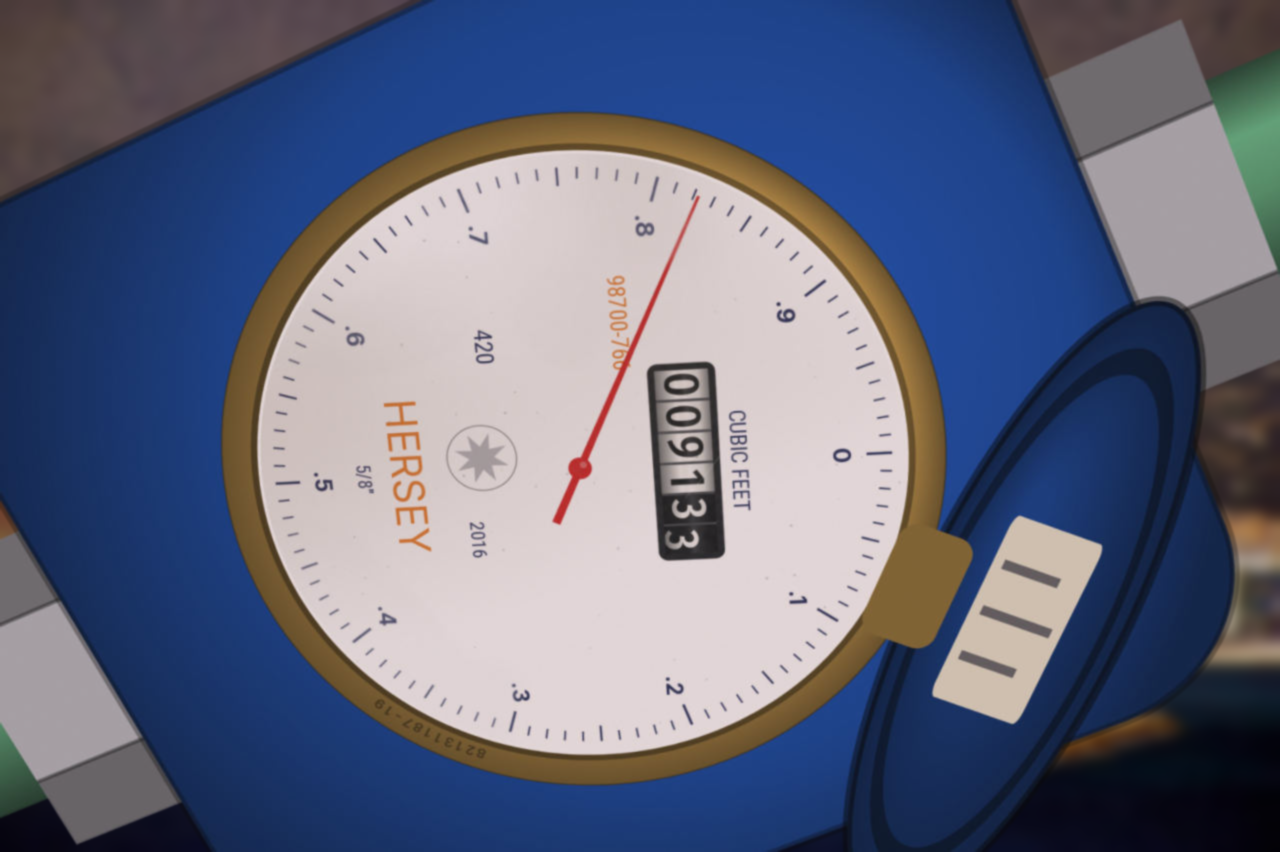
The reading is {"value": 9132.82, "unit": "ft³"}
